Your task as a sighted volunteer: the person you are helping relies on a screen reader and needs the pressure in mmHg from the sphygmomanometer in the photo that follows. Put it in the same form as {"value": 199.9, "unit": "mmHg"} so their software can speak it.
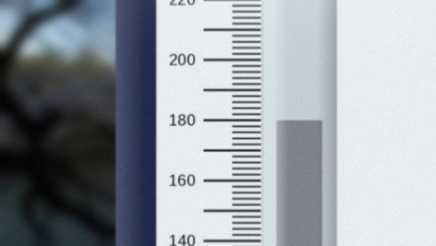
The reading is {"value": 180, "unit": "mmHg"}
